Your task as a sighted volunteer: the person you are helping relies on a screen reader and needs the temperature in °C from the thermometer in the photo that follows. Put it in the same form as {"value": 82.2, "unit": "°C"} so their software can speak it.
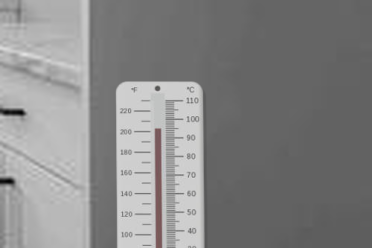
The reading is {"value": 95, "unit": "°C"}
